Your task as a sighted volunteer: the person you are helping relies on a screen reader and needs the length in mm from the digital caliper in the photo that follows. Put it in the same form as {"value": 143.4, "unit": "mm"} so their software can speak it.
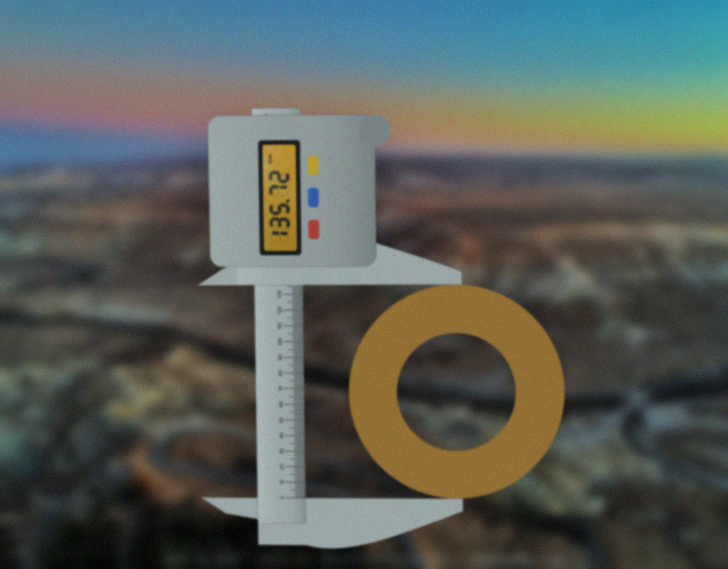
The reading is {"value": 135.72, "unit": "mm"}
